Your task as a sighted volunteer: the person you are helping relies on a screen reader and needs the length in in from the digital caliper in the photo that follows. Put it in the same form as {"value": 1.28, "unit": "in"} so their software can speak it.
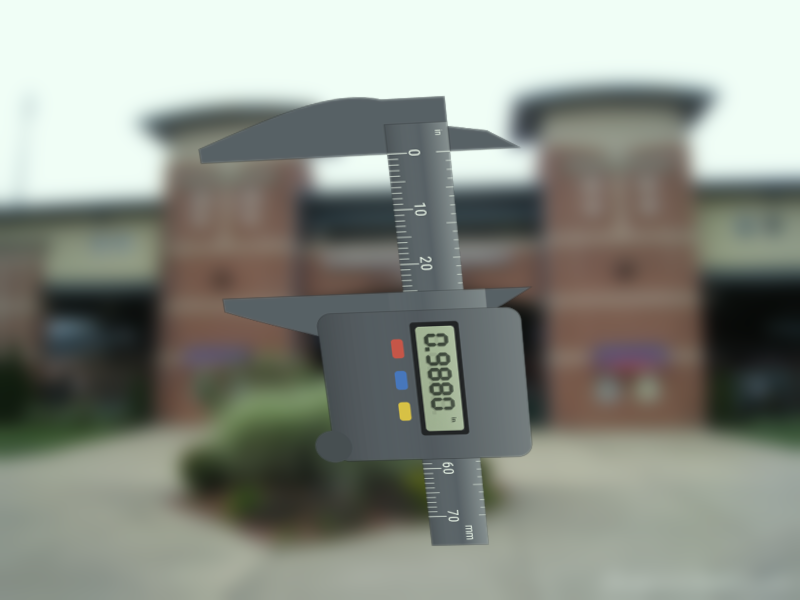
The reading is {"value": 0.9880, "unit": "in"}
